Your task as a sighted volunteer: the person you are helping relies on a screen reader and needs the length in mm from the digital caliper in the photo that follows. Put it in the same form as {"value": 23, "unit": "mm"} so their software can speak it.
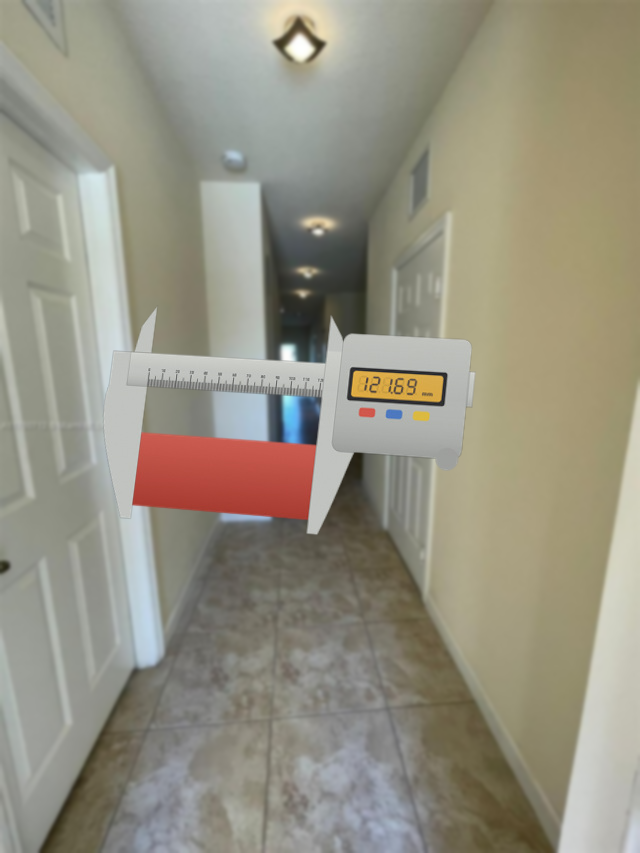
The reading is {"value": 121.69, "unit": "mm"}
